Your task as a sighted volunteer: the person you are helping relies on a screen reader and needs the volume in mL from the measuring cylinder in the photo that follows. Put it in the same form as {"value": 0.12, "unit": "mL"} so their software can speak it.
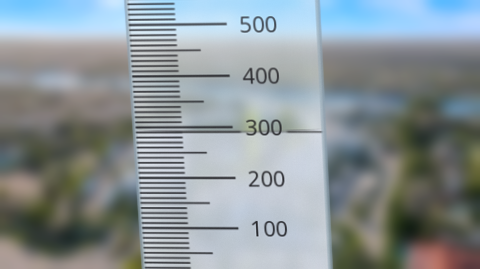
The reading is {"value": 290, "unit": "mL"}
